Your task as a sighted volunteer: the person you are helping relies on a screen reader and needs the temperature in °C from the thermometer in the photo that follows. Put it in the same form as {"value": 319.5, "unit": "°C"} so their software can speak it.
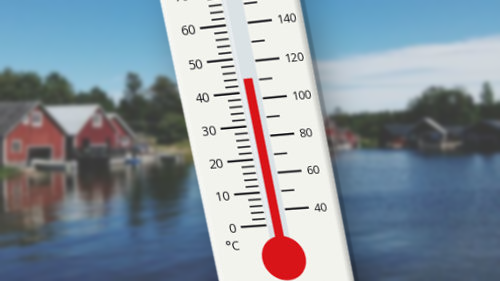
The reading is {"value": 44, "unit": "°C"}
